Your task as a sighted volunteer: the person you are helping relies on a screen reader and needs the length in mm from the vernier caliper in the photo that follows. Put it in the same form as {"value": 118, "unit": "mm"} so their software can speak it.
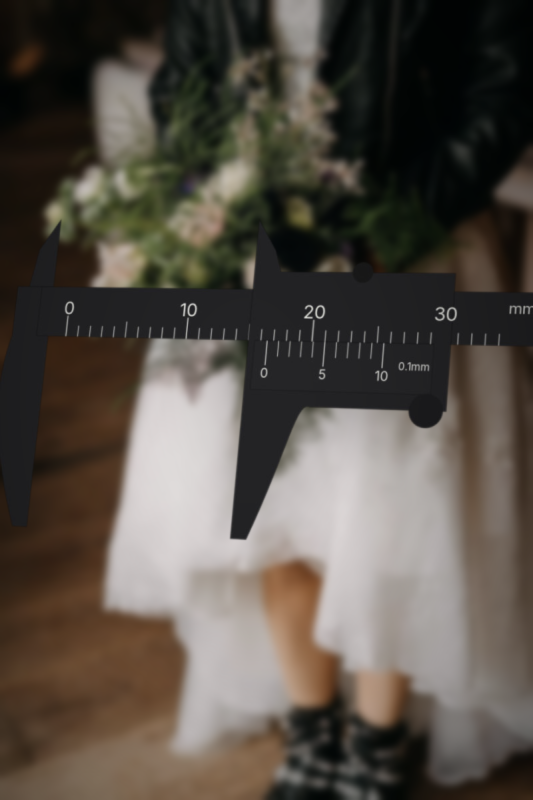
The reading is {"value": 16.5, "unit": "mm"}
